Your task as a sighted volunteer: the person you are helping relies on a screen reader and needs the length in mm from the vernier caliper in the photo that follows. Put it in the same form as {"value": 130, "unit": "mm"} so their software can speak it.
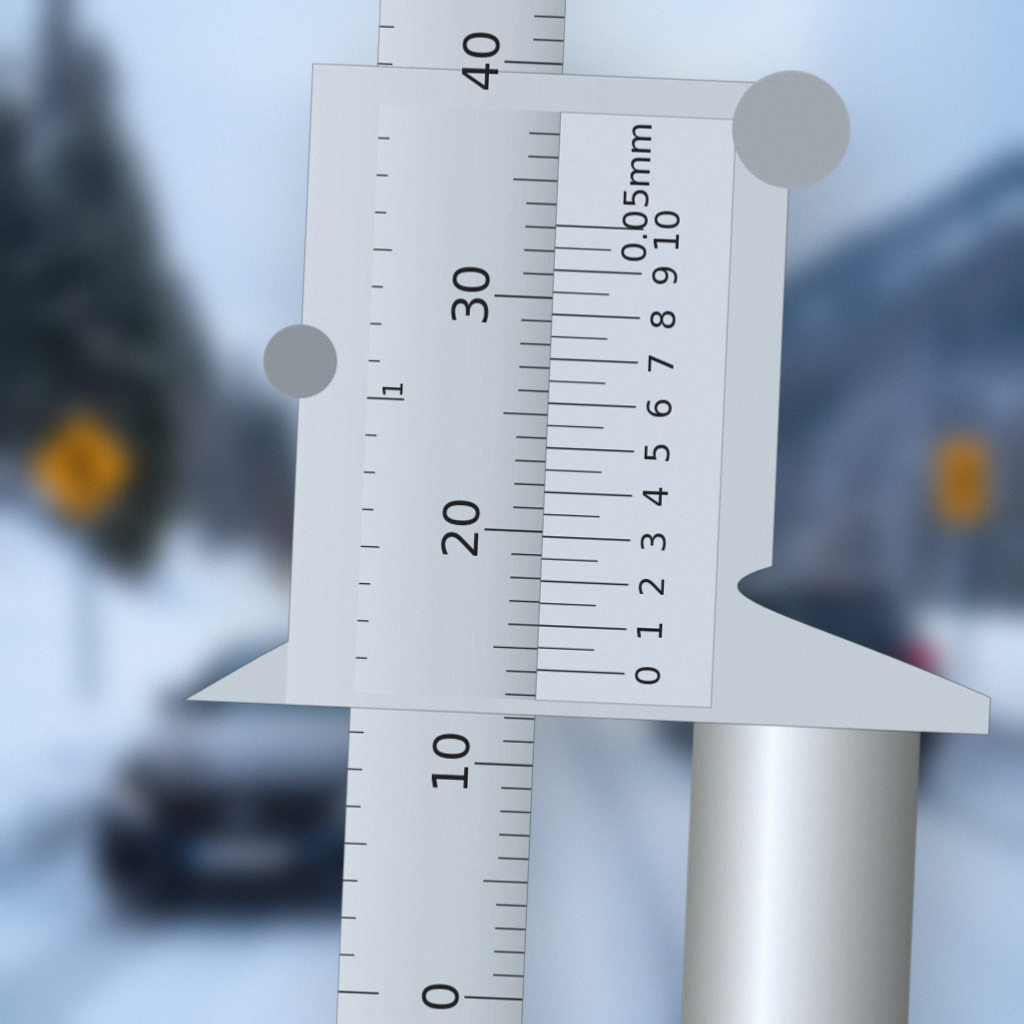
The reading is {"value": 14.1, "unit": "mm"}
